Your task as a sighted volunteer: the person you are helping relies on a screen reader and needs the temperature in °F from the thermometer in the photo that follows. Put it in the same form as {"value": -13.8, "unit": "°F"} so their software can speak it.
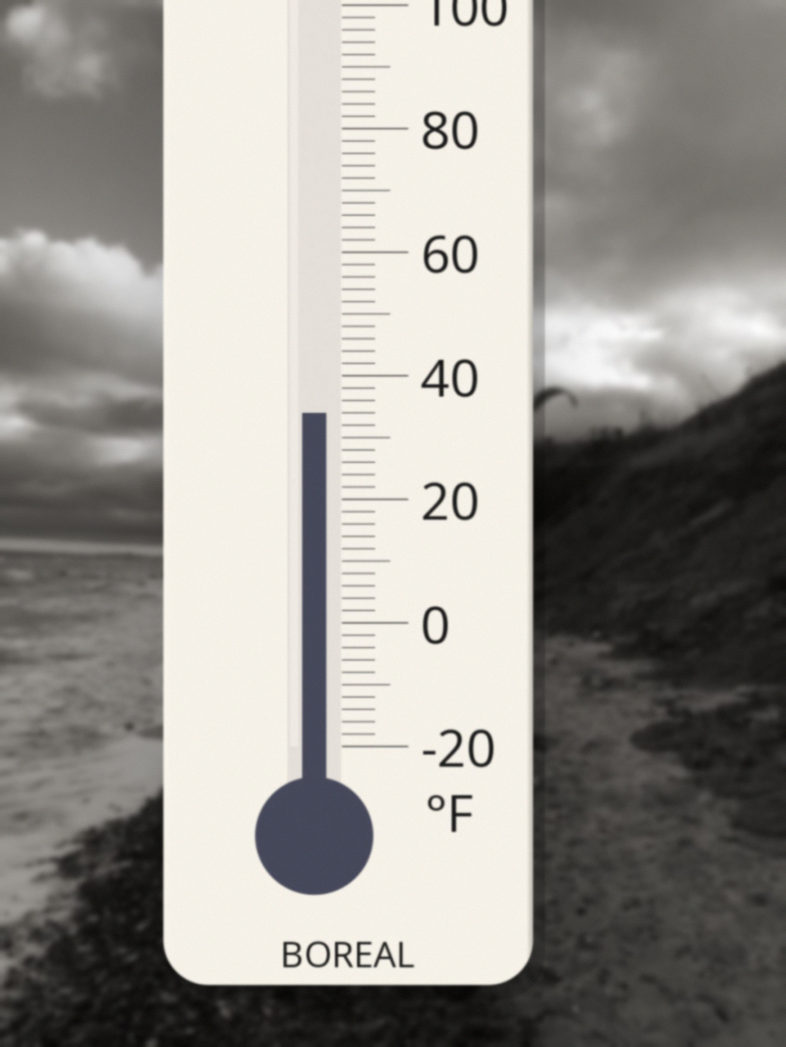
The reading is {"value": 34, "unit": "°F"}
